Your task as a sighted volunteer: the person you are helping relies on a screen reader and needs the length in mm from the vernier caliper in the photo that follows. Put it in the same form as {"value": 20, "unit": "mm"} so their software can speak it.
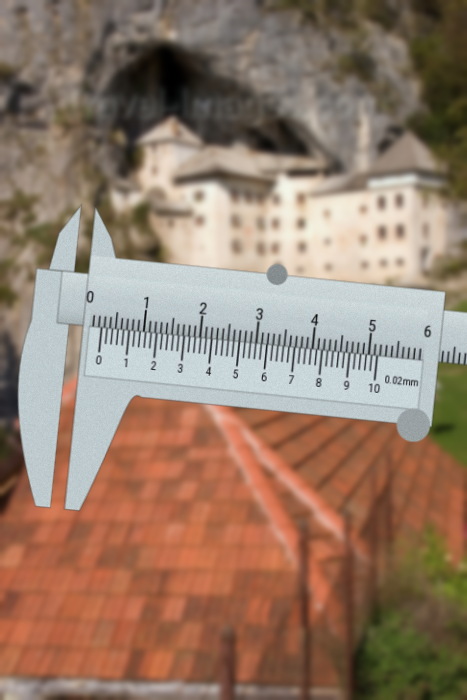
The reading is {"value": 2.5, "unit": "mm"}
